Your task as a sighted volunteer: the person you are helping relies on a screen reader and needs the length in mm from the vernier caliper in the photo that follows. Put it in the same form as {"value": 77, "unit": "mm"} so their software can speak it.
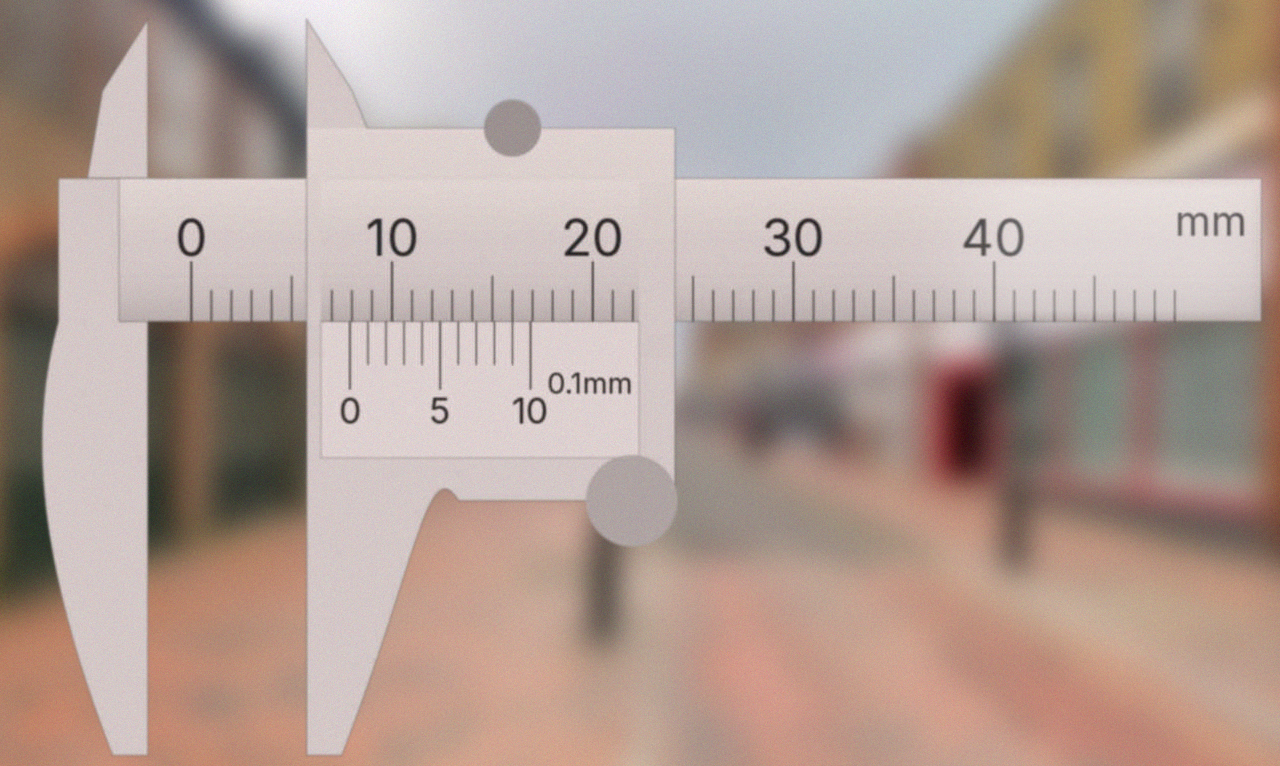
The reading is {"value": 7.9, "unit": "mm"}
